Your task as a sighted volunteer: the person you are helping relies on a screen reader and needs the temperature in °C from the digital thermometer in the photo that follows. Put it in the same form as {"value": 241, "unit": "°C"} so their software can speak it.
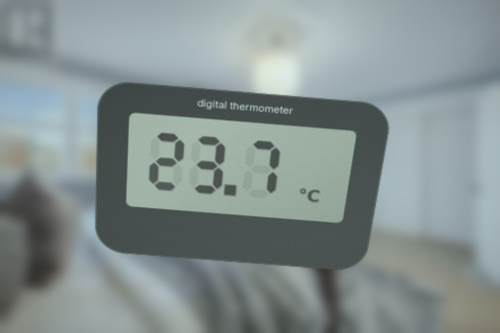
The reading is {"value": 23.7, "unit": "°C"}
